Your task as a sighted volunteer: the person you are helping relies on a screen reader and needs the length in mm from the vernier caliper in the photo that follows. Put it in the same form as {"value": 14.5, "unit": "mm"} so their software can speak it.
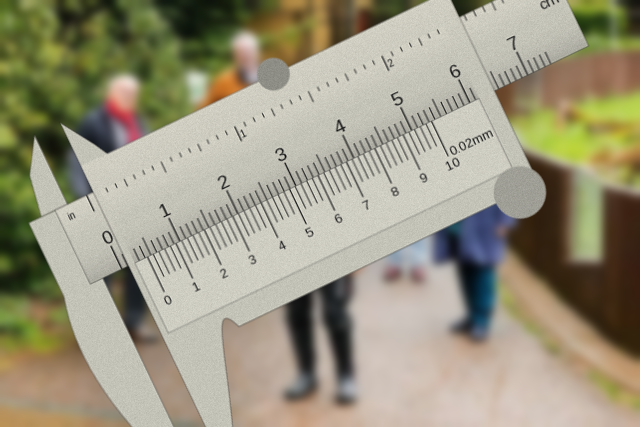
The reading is {"value": 4.4, "unit": "mm"}
